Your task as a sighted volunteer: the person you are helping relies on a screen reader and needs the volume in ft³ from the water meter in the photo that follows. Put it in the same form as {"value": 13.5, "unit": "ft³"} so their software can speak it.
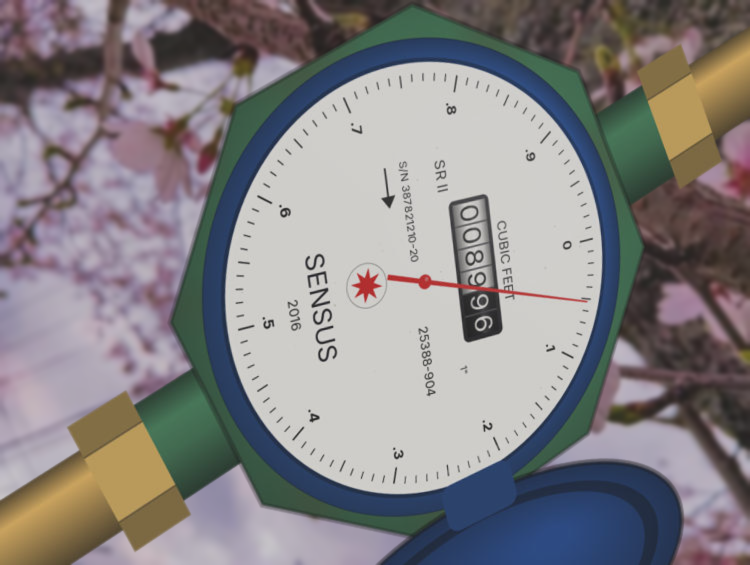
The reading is {"value": 8996.05, "unit": "ft³"}
